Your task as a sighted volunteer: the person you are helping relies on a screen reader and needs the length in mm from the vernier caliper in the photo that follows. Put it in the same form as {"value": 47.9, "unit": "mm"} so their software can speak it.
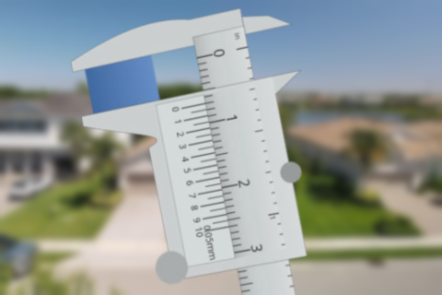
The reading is {"value": 7.0, "unit": "mm"}
